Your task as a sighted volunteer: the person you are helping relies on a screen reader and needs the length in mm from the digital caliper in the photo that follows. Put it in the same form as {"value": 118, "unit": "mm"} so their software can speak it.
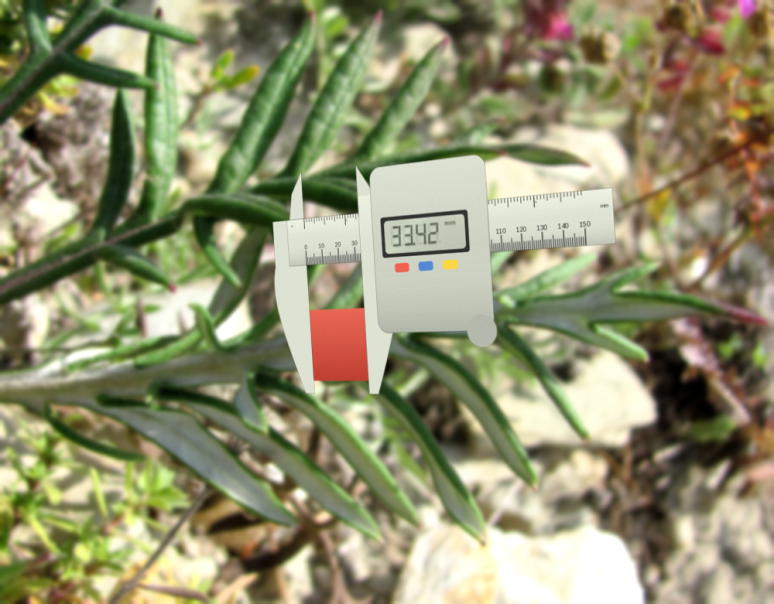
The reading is {"value": 33.42, "unit": "mm"}
